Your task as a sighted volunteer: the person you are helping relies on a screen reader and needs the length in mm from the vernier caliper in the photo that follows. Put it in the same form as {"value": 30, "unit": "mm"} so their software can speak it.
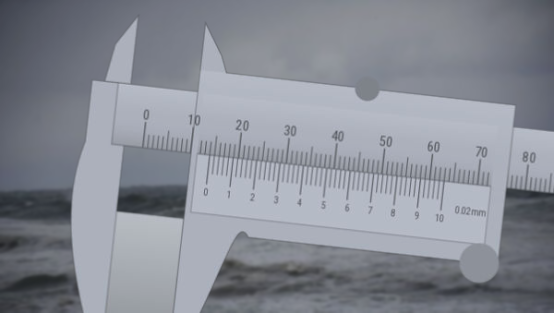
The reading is {"value": 14.0, "unit": "mm"}
